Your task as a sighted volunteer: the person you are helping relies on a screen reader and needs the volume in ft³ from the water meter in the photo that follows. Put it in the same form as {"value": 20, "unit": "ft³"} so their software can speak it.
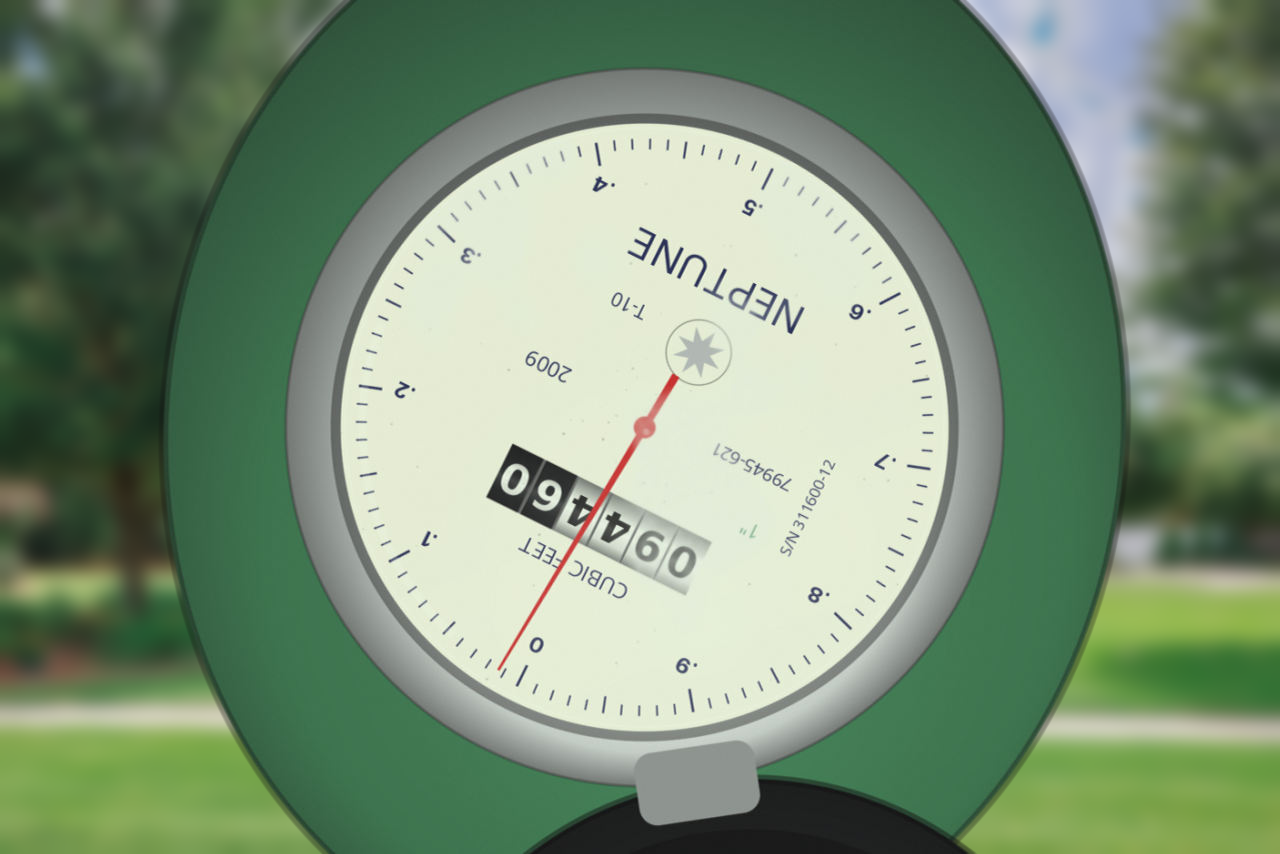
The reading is {"value": 94460.01, "unit": "ft³"}
